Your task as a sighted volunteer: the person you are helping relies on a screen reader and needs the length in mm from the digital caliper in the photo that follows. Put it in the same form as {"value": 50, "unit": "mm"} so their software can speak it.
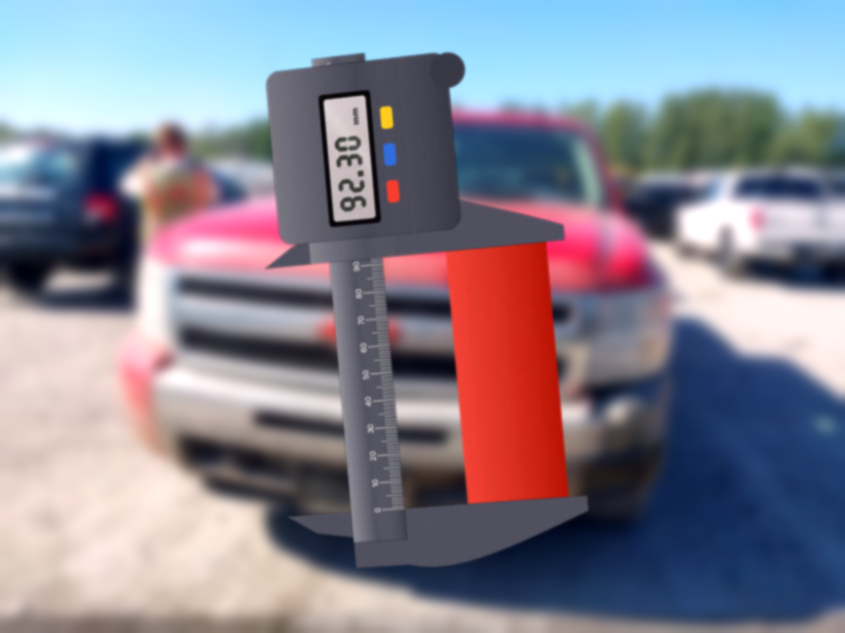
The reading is {"value": 92.30, "unit": "mm"}
